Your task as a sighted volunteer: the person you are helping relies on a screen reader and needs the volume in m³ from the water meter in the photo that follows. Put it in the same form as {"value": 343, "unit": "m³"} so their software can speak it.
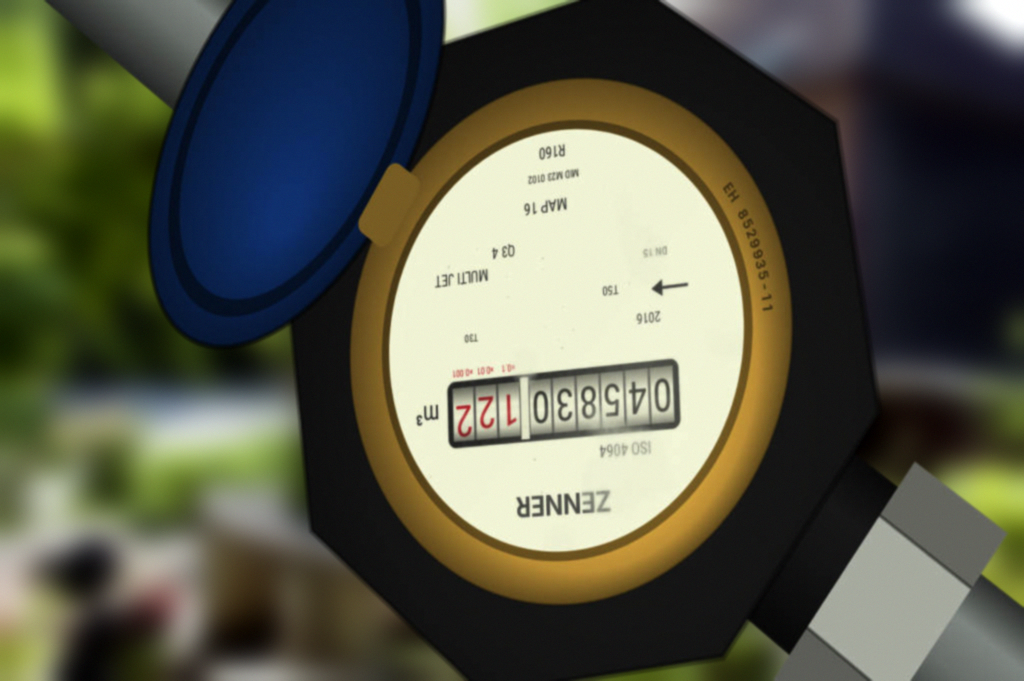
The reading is {"value": 45830.122, "unit": "m³"}
